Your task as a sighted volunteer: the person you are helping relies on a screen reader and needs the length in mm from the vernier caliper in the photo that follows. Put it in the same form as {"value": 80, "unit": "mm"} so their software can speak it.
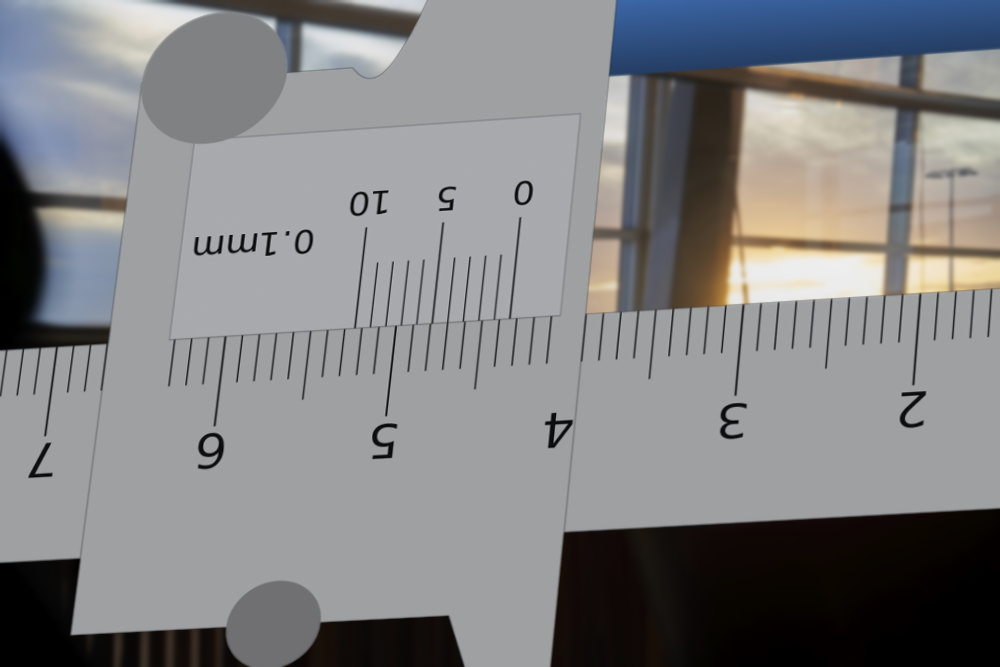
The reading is {"value": 43.4, "unit": "mm"}
